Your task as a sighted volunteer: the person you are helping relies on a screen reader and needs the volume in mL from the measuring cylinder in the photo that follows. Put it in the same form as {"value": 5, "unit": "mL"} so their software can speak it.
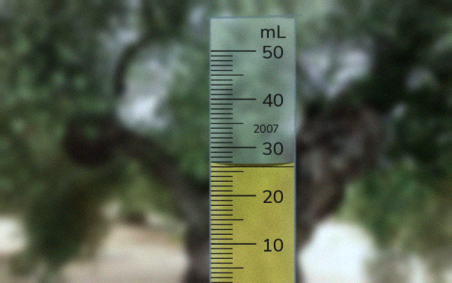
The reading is {"value": 26, "unit": "mL"}
